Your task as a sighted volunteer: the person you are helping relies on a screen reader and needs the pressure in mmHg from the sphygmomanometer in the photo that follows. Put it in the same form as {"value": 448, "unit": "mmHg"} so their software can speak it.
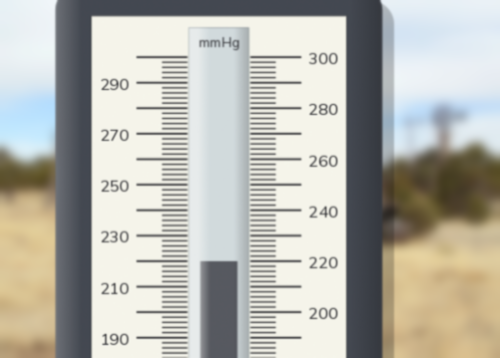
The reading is {"value": 220, "unit": "mmHg"}
